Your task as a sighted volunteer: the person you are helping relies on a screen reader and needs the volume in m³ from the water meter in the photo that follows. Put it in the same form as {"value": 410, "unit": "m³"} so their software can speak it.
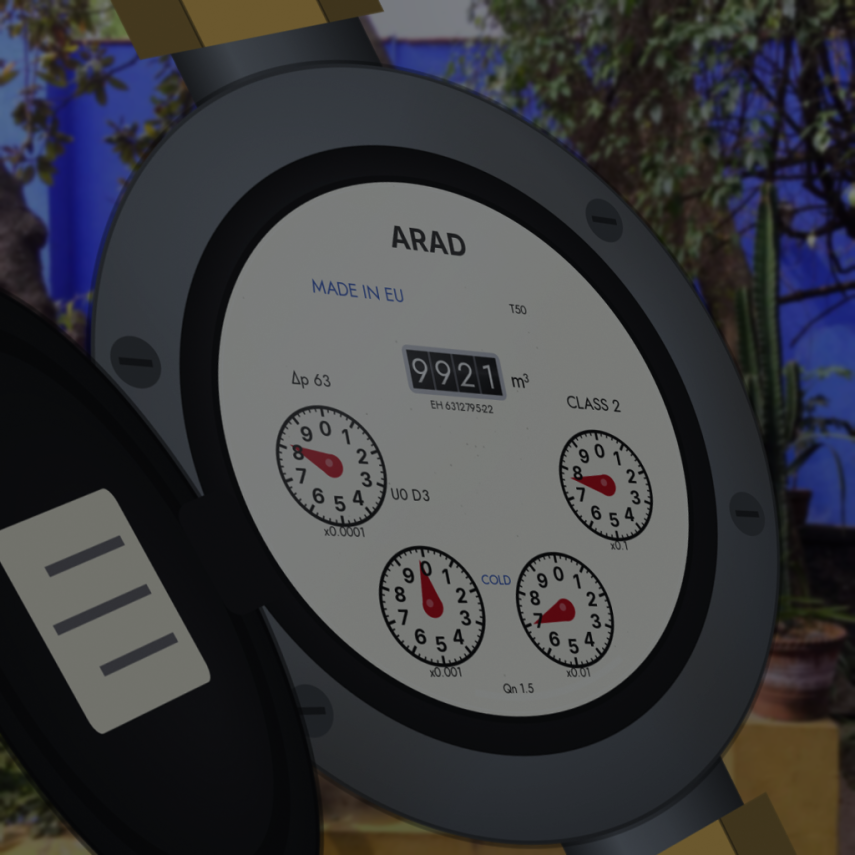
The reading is {"value": 9921.7698, "unit": "m³"}
